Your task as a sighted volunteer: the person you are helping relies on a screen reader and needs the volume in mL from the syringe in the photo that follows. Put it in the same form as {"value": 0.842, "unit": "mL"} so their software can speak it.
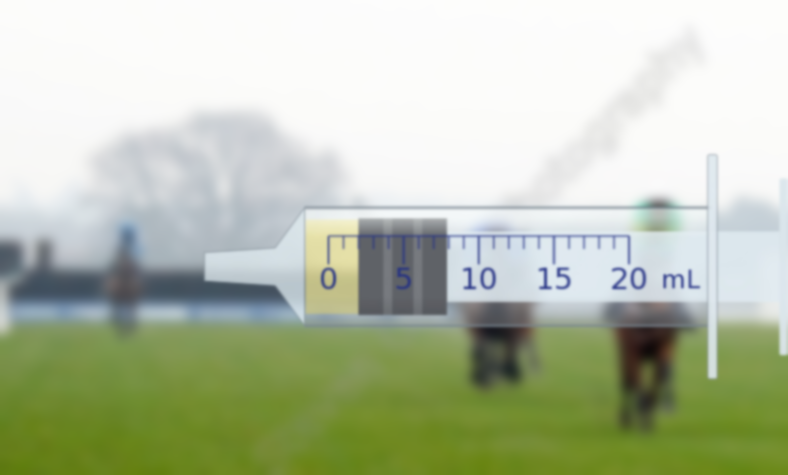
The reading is {"value": 2, "unit": "mL"}
